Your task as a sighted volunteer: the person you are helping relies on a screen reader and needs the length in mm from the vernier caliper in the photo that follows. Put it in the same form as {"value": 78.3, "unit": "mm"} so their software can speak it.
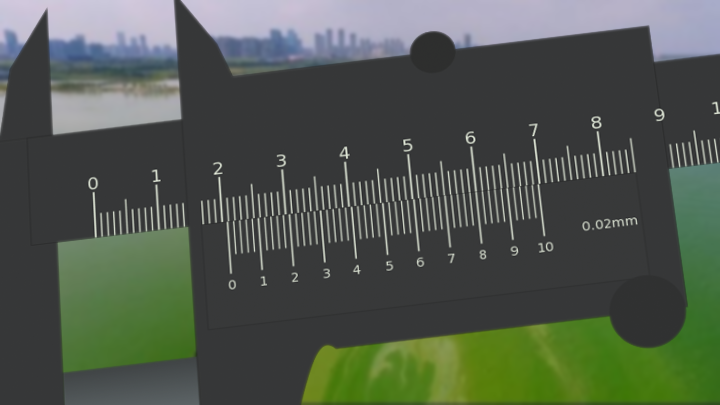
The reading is {"value": 20.8, "unit": "mm"}
